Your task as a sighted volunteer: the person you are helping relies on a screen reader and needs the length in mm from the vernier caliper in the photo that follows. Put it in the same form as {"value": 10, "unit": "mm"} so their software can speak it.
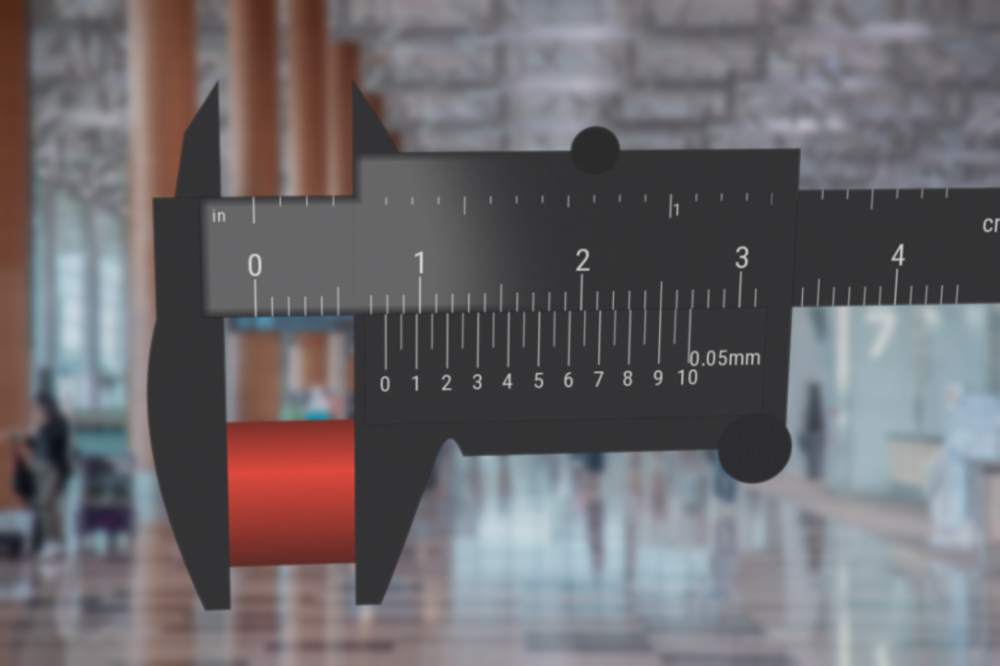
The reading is {"value": 7.9, "unit": "mm"}
